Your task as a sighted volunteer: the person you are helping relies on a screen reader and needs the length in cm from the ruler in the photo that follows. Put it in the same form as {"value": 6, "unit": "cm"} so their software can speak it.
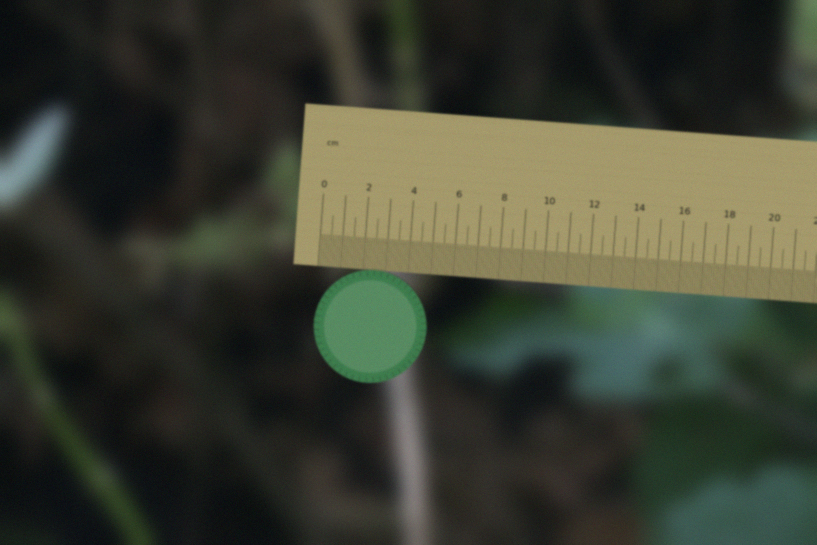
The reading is {"value": 5, "unit": "cm"}
